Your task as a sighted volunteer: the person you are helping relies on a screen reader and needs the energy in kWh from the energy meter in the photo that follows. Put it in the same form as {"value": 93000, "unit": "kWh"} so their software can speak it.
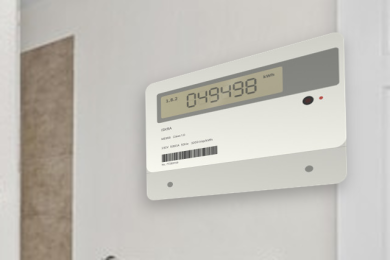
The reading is {"value": 49498, "unit": "kWh"}
